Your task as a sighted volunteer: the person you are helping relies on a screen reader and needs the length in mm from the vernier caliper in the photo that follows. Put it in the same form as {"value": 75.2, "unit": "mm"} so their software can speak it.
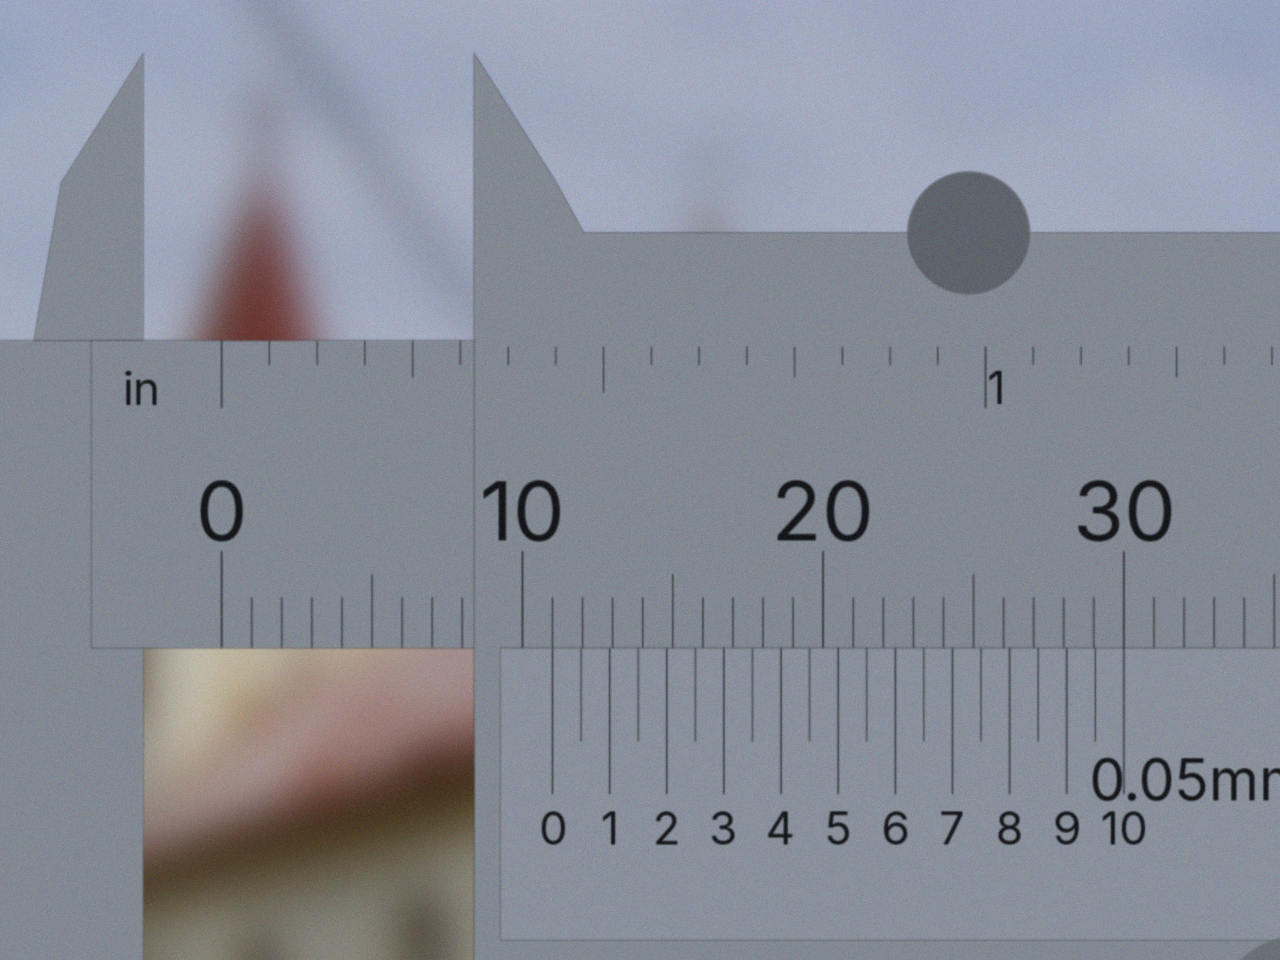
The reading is {"value": 11.00, "unit": "mm"}
